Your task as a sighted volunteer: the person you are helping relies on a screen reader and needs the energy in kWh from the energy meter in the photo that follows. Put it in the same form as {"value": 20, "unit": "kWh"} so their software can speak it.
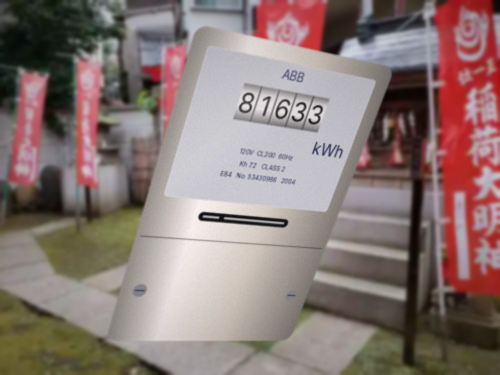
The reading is {"value": 81633, "unit": "kWh"}
